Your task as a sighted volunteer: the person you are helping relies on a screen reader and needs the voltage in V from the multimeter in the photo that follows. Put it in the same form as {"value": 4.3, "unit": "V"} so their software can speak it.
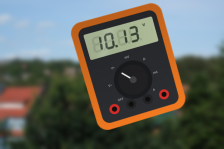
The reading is {"value": 10.13, "unit": "V"}
